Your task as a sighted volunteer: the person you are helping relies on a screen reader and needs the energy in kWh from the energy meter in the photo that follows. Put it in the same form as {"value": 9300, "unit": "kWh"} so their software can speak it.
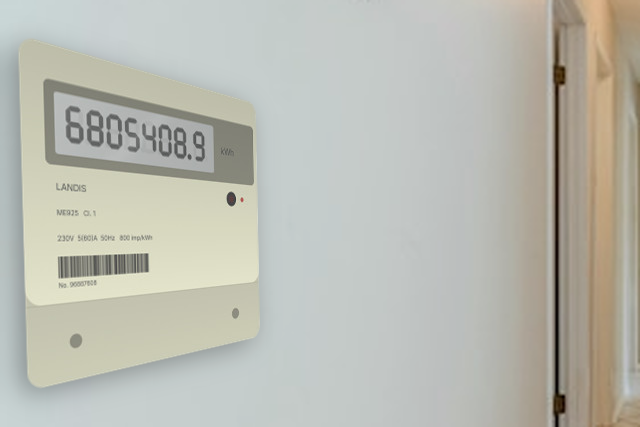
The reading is {"value": 6805408.9, "unit": "kWh"}
